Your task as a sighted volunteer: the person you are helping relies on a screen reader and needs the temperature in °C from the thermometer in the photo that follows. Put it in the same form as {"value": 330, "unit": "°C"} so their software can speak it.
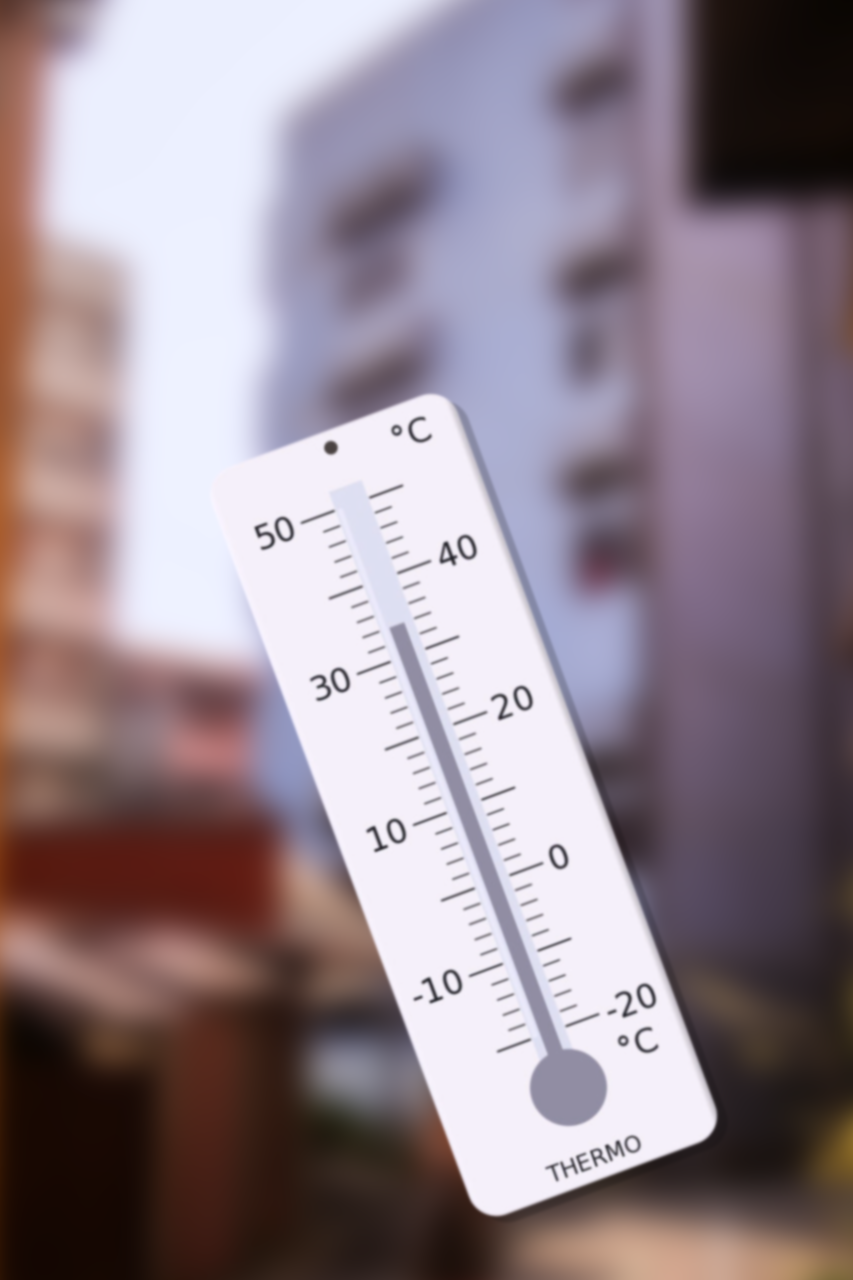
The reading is {"value": 34, "unit": "°C"}
